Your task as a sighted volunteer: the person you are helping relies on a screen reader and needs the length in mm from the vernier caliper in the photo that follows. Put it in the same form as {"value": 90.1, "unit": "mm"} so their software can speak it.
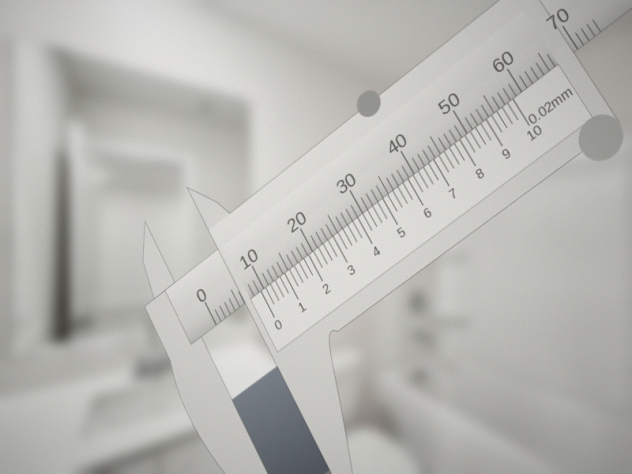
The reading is {"value": 9.4, "unit": "mm"}
